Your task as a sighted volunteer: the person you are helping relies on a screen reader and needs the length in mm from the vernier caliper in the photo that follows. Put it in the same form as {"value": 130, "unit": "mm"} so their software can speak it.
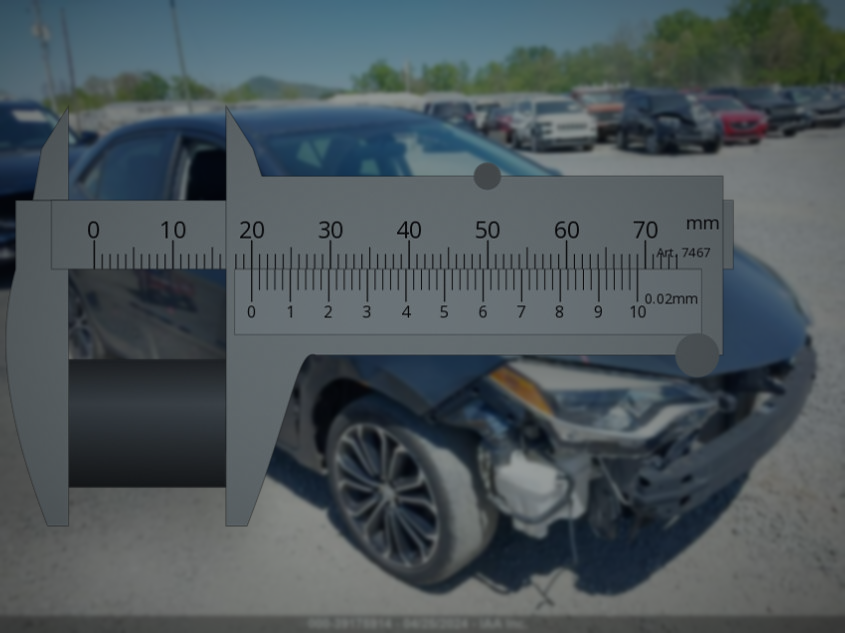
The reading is {"value": 20.0, "unit": "mm"}
